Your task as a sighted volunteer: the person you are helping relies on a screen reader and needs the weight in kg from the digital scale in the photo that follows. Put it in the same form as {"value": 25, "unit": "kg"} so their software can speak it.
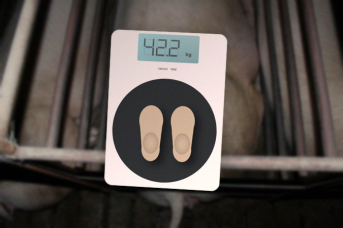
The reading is {"value": 42.2, "unit": "kg"}
